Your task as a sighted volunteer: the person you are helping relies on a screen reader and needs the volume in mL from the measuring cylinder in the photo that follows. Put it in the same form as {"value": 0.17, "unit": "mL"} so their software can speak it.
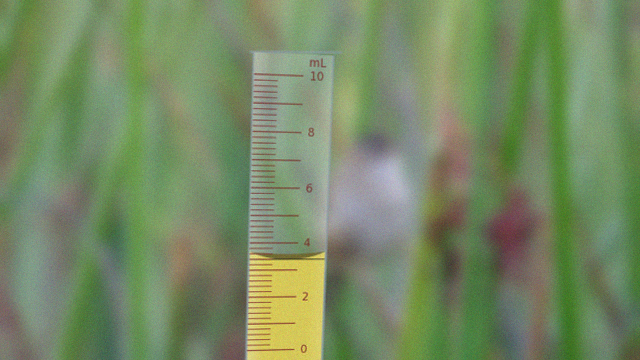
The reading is {"value": 3.4, "unit": "mL"}
